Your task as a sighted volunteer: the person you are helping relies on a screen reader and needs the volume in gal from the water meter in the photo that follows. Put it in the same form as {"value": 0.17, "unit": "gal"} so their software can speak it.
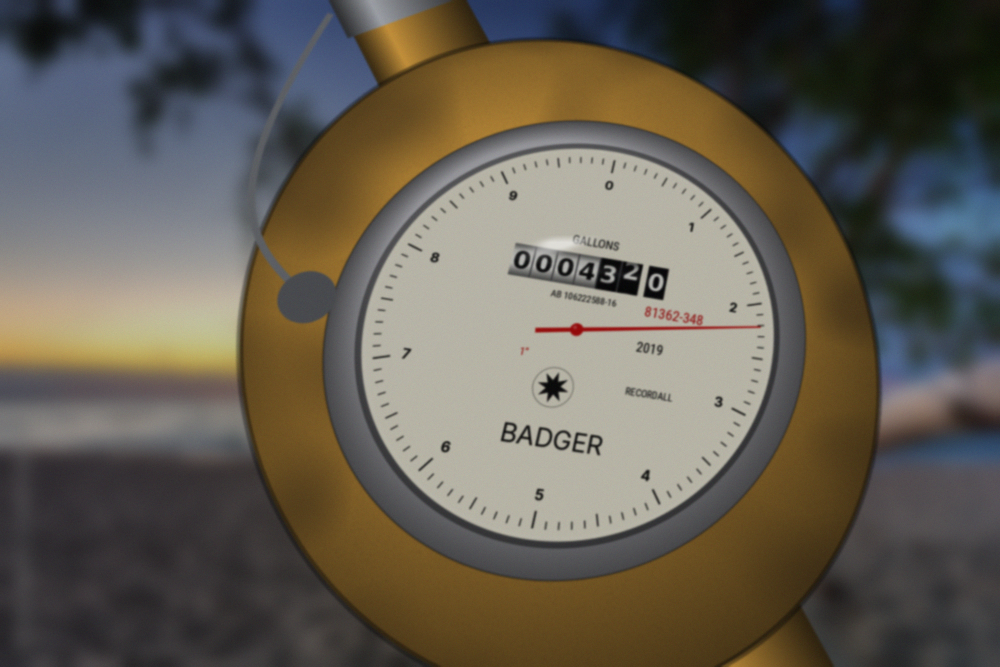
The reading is {"value": 4322.2, "unit": "gal"}
